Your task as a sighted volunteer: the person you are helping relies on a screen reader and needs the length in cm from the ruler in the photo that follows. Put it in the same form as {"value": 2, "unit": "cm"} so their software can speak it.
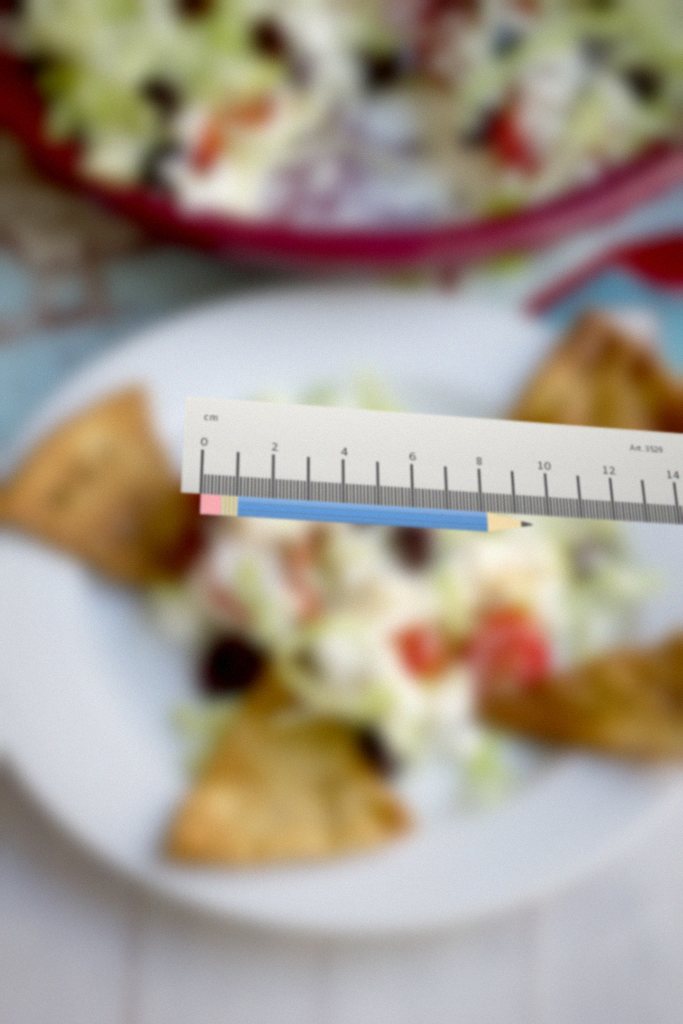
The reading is {"value": 9.5, "unit": "cm"}
